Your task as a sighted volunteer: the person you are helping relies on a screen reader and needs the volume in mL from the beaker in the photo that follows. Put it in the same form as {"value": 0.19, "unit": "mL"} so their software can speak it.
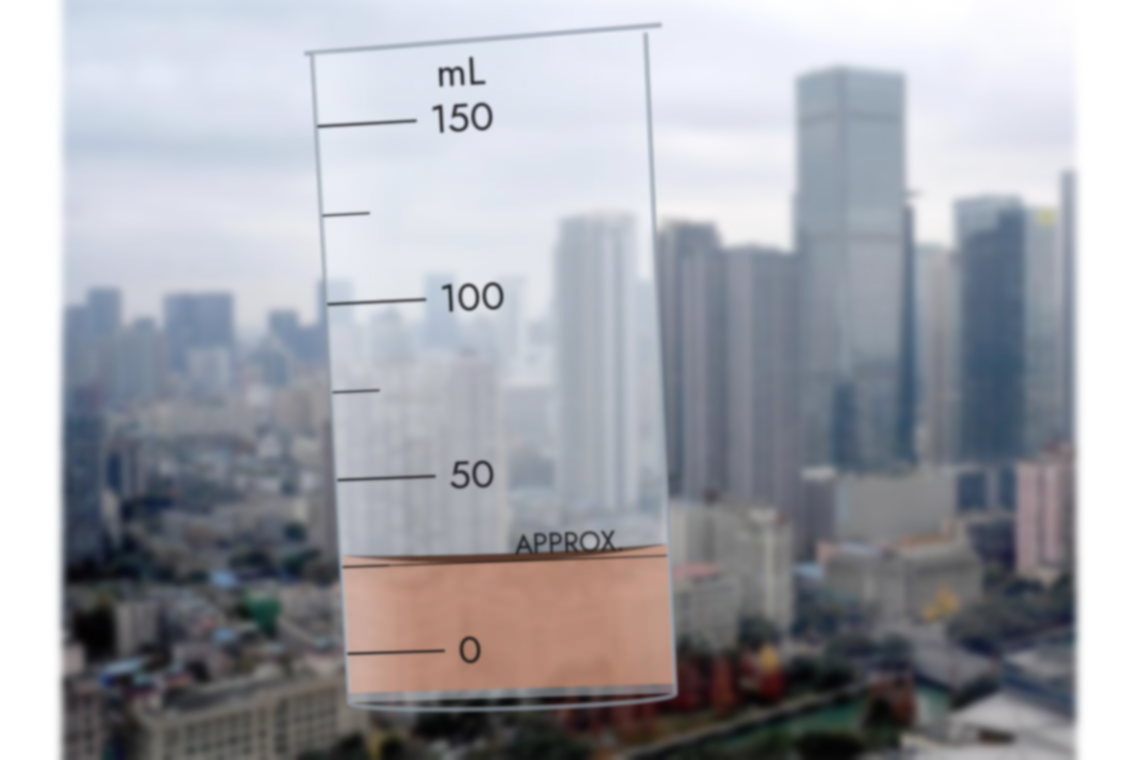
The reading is {"value": 25, "unit": "mL"}
